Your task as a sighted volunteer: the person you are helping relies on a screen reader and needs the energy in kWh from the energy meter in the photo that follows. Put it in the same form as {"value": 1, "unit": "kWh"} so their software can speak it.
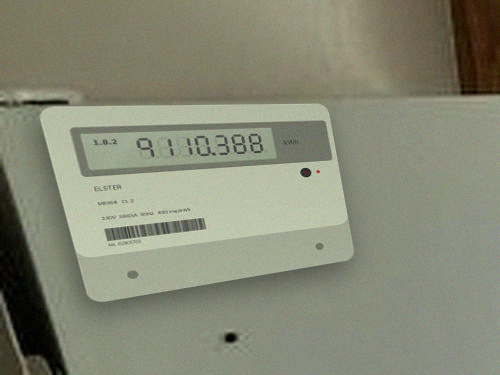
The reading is {"value": 9110.388, "unit": "kWh"}
